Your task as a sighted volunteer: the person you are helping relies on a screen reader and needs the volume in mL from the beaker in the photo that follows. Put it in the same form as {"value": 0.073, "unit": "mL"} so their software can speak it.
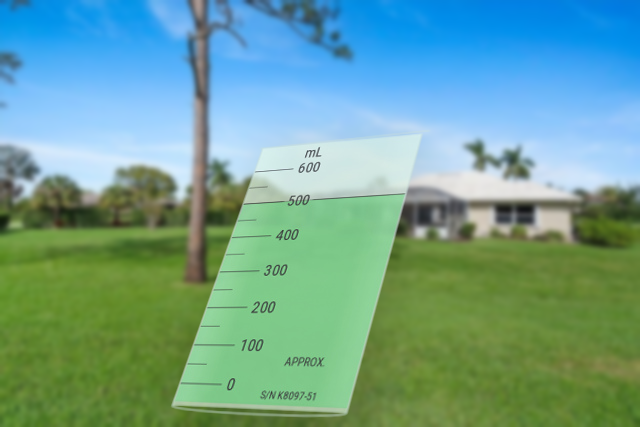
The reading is {"value": 500, "unit": "mL"}
